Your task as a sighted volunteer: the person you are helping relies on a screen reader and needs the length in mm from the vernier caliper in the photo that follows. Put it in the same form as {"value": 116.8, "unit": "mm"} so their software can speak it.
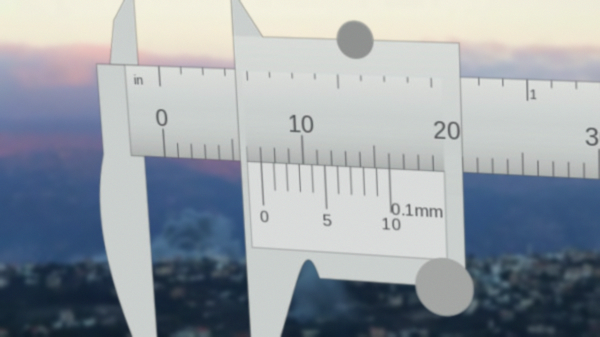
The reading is {"value": 7.0, "unit": "mm"}
